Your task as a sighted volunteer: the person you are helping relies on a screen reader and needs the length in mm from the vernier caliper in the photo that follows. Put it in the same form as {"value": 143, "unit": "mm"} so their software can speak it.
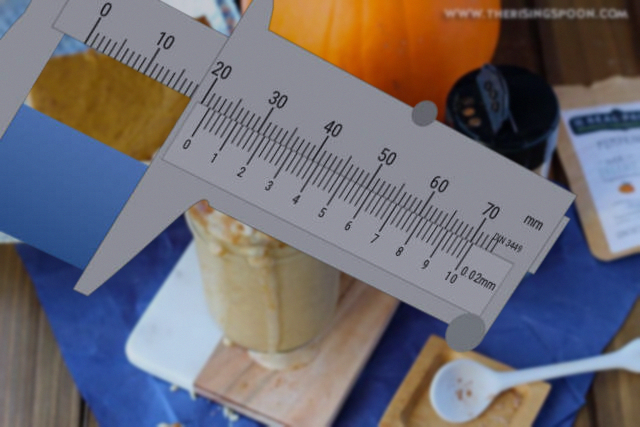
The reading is {"value": 21.5, "unit": "mm"}
